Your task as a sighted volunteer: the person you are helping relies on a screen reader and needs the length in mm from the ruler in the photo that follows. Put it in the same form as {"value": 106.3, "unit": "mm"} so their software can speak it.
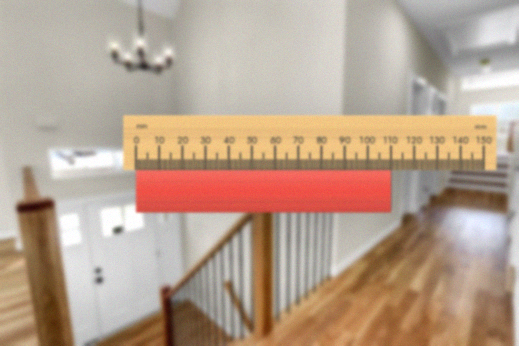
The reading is {"value": 110, "unit": "mm"}
